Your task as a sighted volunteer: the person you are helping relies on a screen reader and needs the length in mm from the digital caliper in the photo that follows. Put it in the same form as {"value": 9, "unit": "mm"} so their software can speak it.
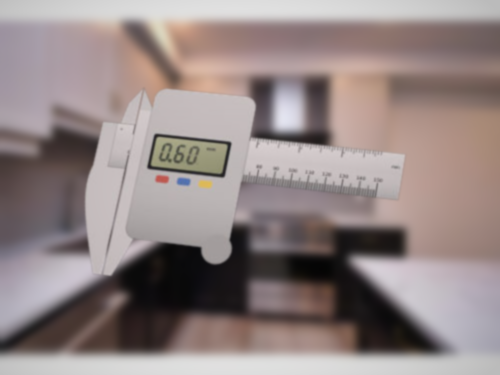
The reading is {"value": 0.60, "unit": "mm"}
